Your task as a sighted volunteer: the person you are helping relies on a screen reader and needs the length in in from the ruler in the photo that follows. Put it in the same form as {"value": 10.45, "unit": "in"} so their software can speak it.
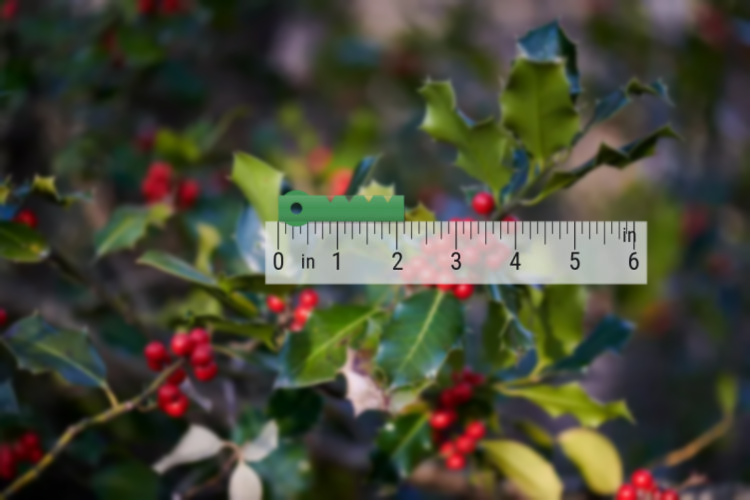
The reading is {"value": 2.125, "unit": "in"}
